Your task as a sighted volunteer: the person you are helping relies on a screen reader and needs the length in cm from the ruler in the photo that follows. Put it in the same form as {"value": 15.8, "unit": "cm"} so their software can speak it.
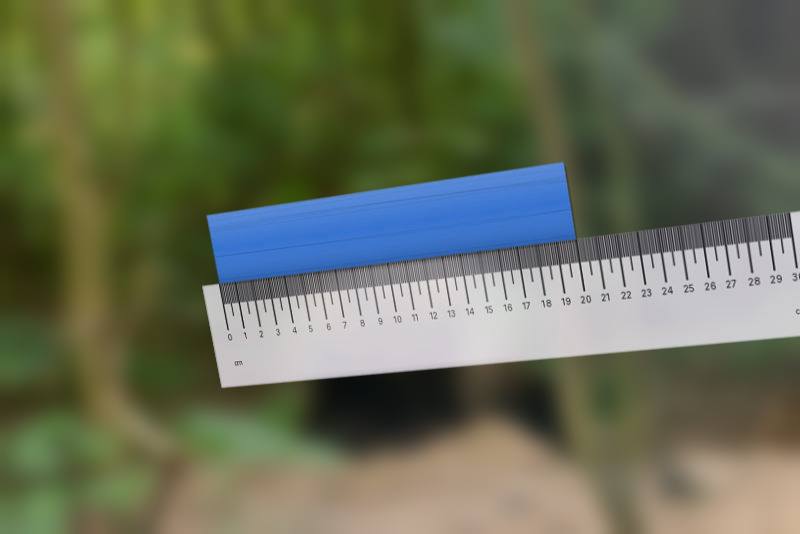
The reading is {"value": 20, "unit": "cm"}
